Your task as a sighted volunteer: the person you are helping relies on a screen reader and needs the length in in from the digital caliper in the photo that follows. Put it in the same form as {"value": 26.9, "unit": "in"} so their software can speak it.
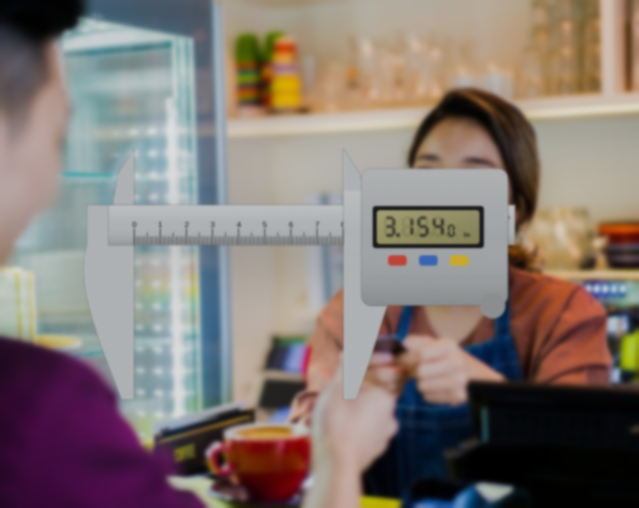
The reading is {"value": 3.1540, "unit": "in"}
